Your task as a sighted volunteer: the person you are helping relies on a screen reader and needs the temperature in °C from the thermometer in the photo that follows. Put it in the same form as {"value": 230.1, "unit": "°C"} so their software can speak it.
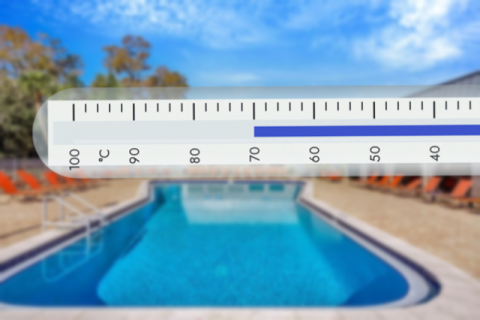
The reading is {"value": 70, "unit": "°C"}
